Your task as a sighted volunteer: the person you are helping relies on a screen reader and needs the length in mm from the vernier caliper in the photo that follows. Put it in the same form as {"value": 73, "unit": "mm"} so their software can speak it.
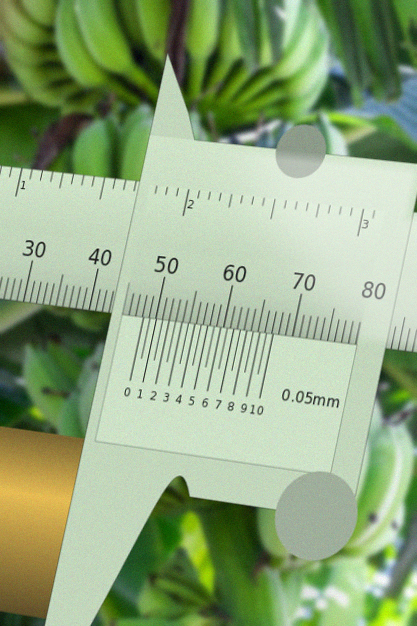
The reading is {"value": 48.2, "unit": "mm"}
